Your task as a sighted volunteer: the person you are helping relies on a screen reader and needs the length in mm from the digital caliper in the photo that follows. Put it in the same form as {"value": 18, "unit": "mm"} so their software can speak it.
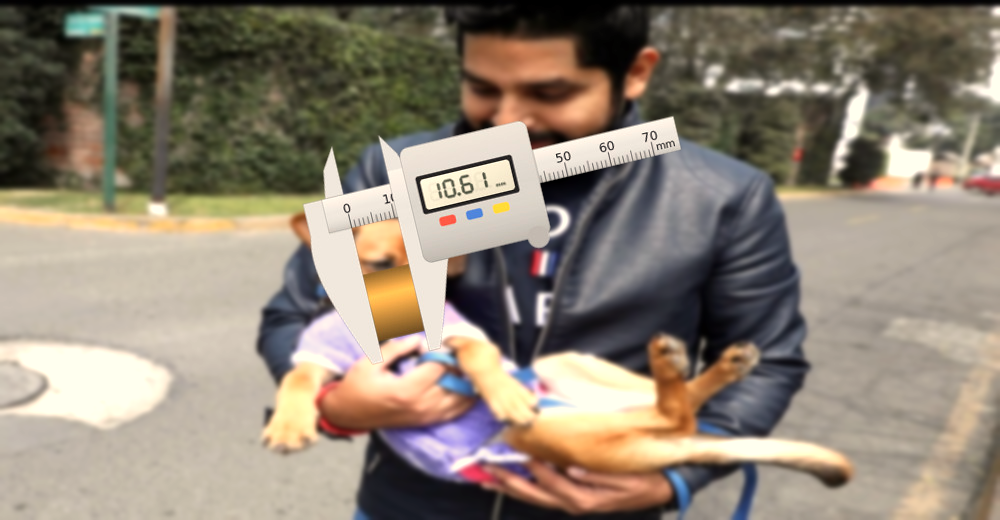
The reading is {"value": 10.61, "unit": "mm"}
